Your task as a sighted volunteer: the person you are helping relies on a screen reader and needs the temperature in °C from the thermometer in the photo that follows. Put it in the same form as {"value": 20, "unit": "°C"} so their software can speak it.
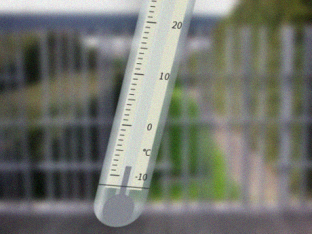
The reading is {"value": -8, "unit": "°C"}
